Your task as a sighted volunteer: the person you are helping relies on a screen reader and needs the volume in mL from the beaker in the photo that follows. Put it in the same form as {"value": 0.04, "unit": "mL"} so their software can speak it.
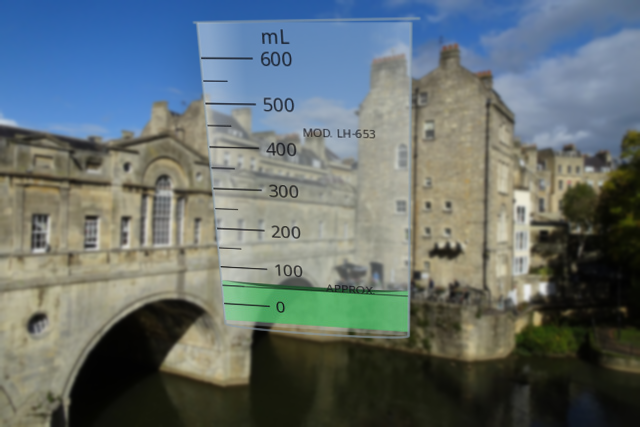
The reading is {"value": 50, "unit": "mL"}
